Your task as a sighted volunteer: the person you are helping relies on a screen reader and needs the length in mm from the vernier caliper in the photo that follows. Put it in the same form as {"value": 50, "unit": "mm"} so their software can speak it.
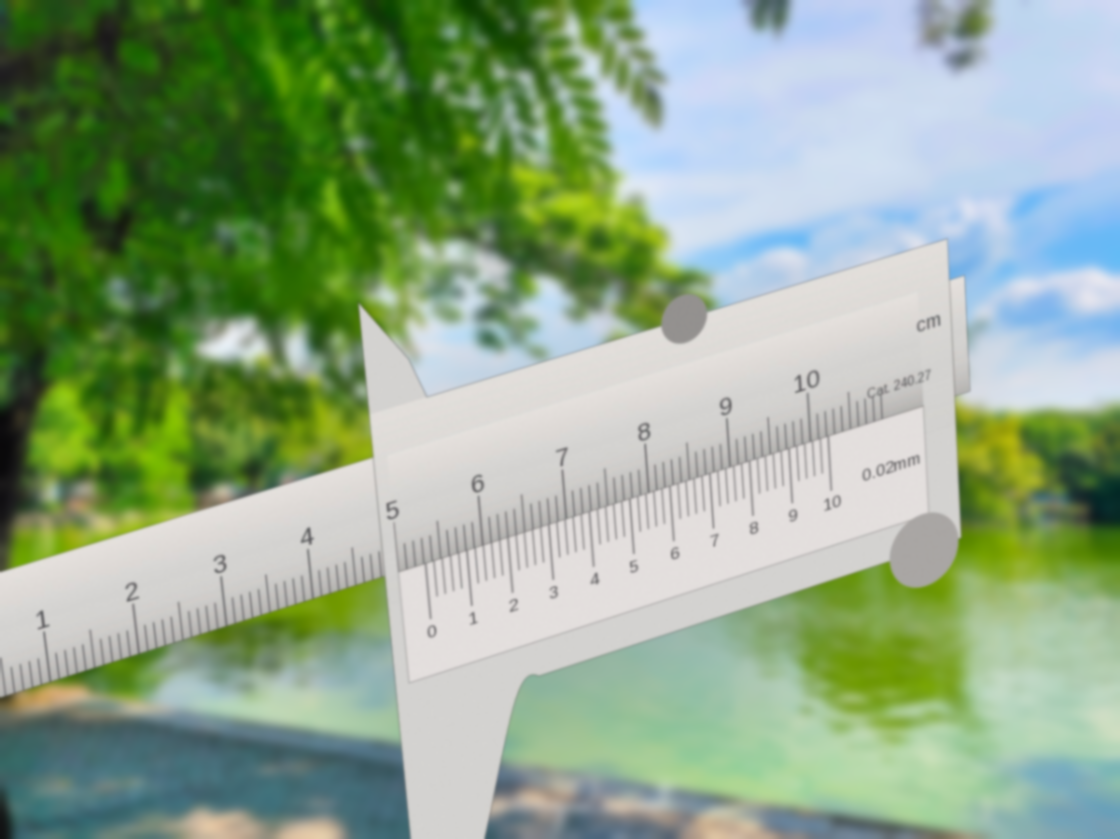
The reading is {"value": 53.2, "unit": "mm"}
